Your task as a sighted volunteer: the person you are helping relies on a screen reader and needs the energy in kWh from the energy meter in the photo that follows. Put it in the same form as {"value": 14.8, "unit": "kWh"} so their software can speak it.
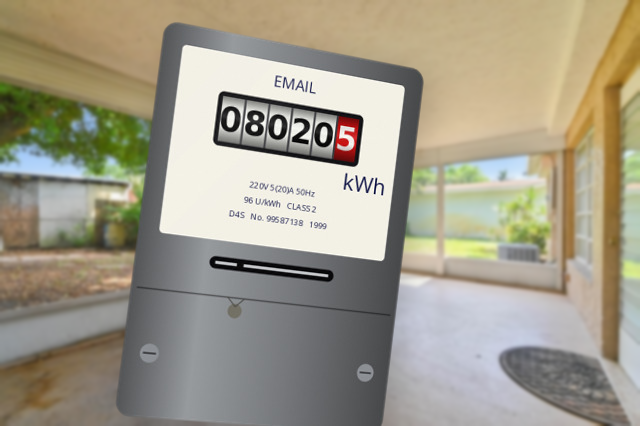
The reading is {"value": 8020.5, "unit": "kWh"}
